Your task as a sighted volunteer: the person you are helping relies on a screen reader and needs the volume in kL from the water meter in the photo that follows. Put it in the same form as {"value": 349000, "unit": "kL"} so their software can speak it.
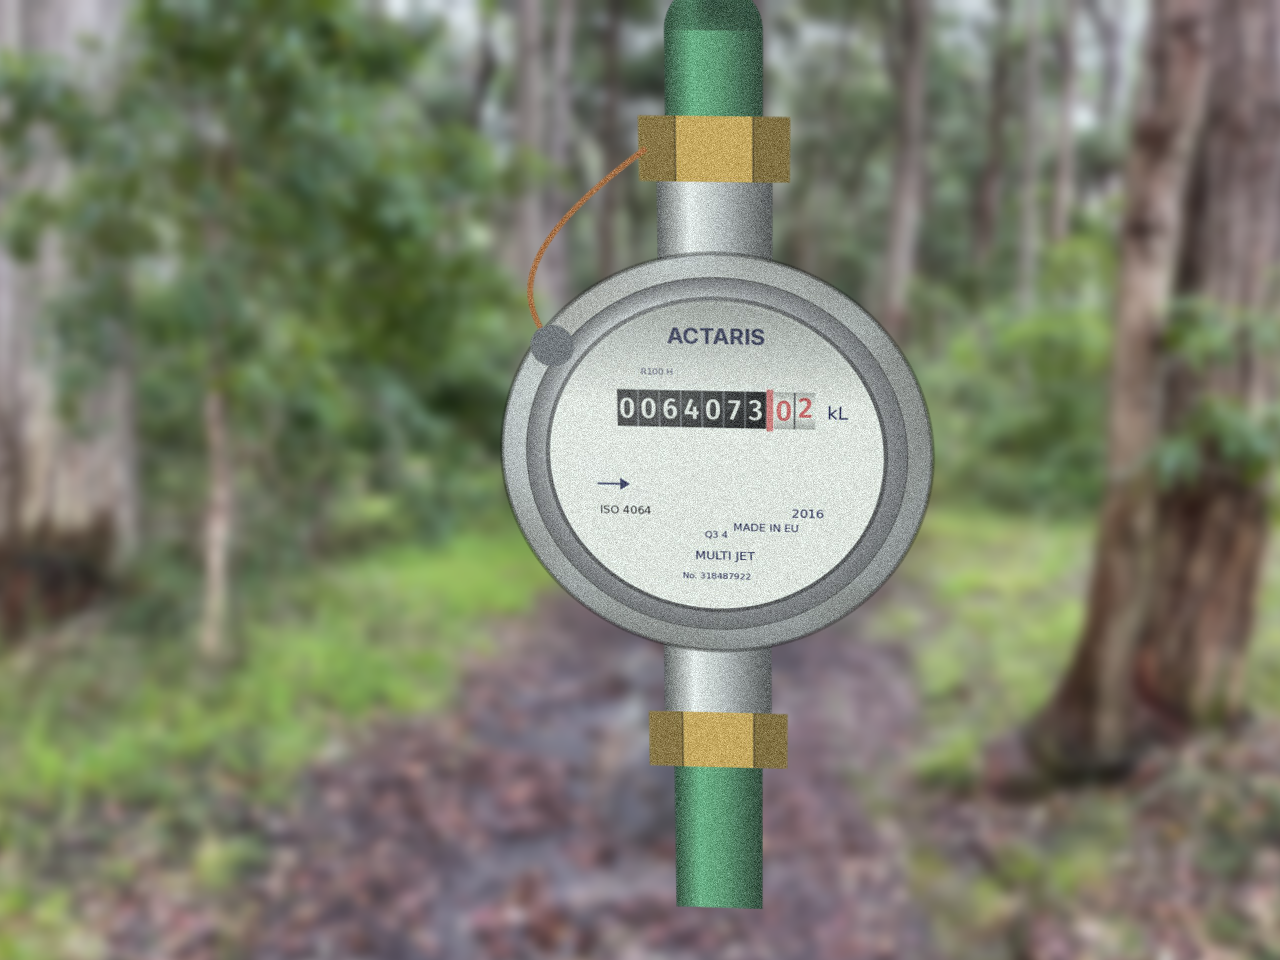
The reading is {"value": 64073.02, "unit": "kL"}
